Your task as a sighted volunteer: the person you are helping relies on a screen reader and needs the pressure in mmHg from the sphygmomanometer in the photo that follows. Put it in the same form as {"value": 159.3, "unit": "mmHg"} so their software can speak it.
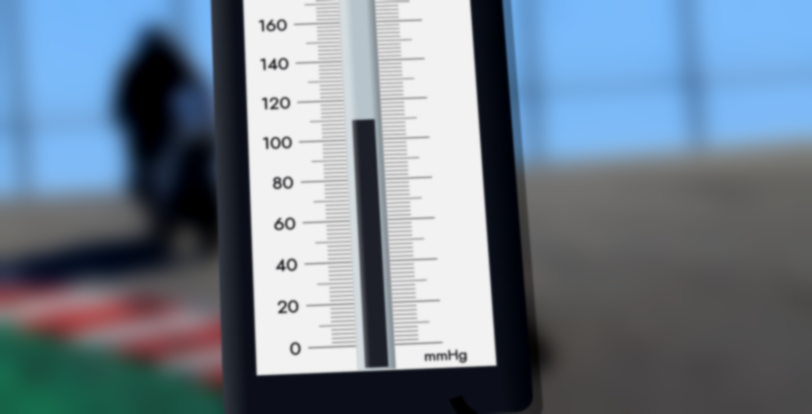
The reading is {"value": 110, "unit": "mmHg"}
